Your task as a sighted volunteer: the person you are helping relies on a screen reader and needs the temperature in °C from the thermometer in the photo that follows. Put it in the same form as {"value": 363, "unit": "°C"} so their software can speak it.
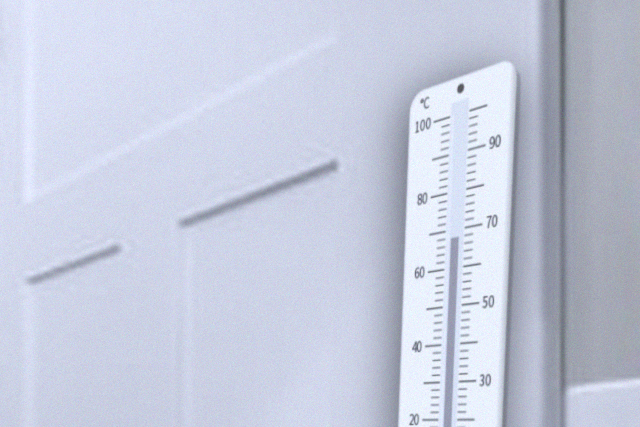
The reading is {"value": 68, "unit": "°C"}
